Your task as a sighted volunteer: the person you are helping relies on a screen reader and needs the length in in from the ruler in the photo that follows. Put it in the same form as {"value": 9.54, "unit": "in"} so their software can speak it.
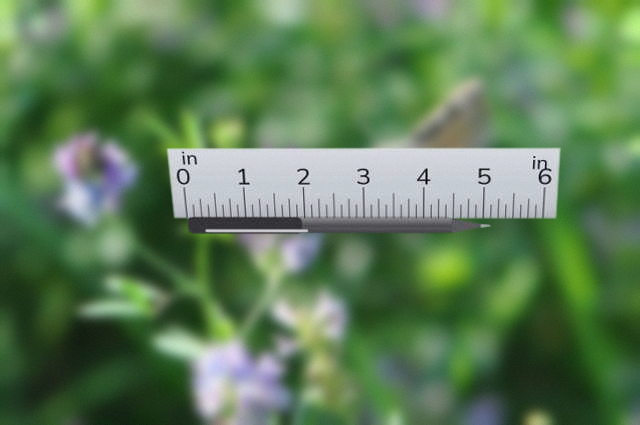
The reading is {"value": 5.125, "unit": "in"}
